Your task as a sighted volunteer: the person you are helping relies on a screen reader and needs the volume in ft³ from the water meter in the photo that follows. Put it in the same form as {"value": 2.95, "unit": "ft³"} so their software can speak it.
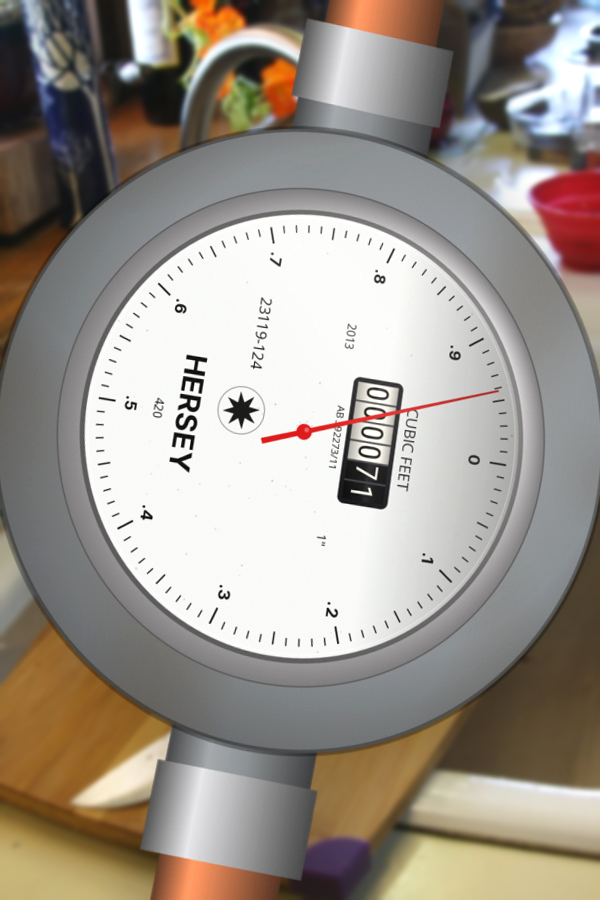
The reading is {"value": 70.94, "unit": "ft³"}
